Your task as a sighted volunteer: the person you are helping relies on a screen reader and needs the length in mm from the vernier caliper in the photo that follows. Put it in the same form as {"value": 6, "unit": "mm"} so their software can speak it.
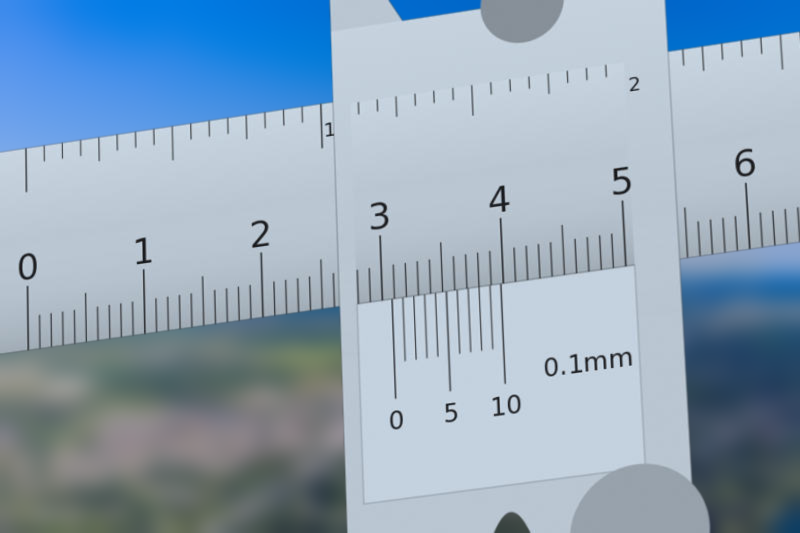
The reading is {"value": 30.8, "unit": "mm"}
